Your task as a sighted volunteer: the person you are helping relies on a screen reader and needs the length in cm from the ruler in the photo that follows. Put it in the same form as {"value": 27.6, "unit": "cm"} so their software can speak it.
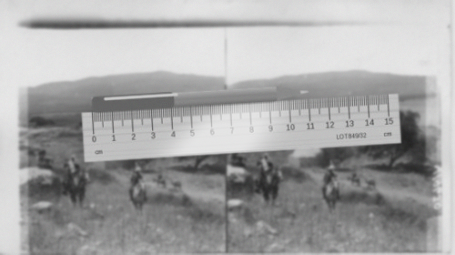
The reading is {"value": 11, "unit": "cm"}
